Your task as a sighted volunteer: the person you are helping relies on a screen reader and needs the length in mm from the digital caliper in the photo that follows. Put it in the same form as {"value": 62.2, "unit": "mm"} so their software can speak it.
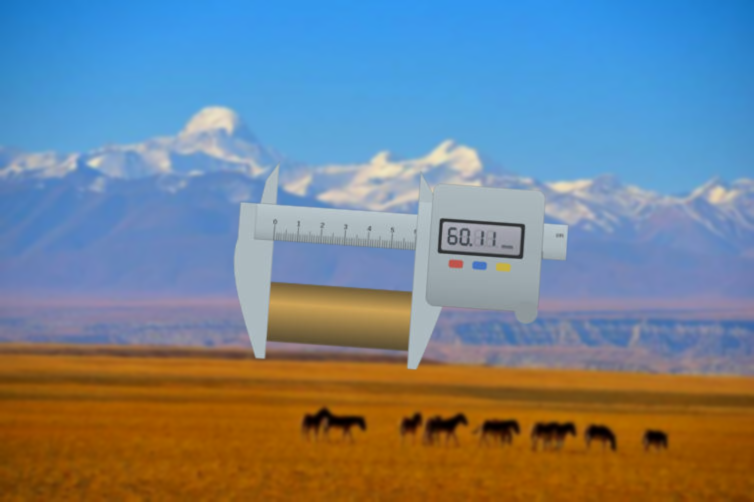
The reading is {"value": 60.11, "unit": "mm"}
